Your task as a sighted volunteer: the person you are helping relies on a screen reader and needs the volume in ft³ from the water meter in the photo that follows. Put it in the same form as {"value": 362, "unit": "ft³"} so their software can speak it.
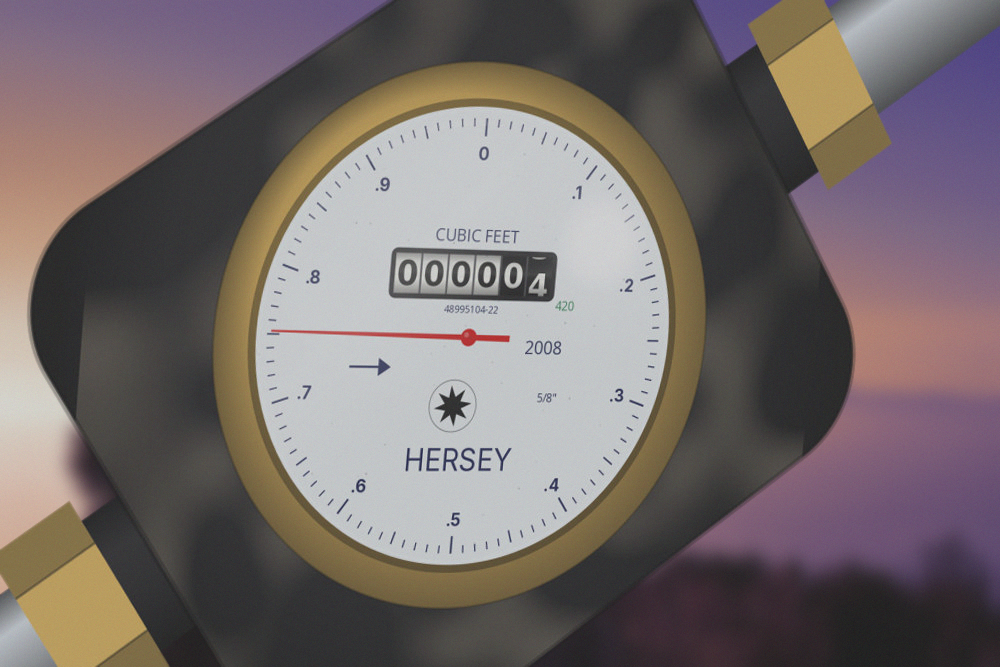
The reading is {"value": 3.75, "unit": "ft³"}
